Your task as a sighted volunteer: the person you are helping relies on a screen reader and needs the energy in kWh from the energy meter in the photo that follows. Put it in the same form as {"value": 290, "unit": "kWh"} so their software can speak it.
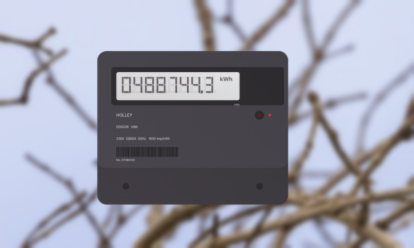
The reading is {"value": 488744.3, "unit": "kWh"}
